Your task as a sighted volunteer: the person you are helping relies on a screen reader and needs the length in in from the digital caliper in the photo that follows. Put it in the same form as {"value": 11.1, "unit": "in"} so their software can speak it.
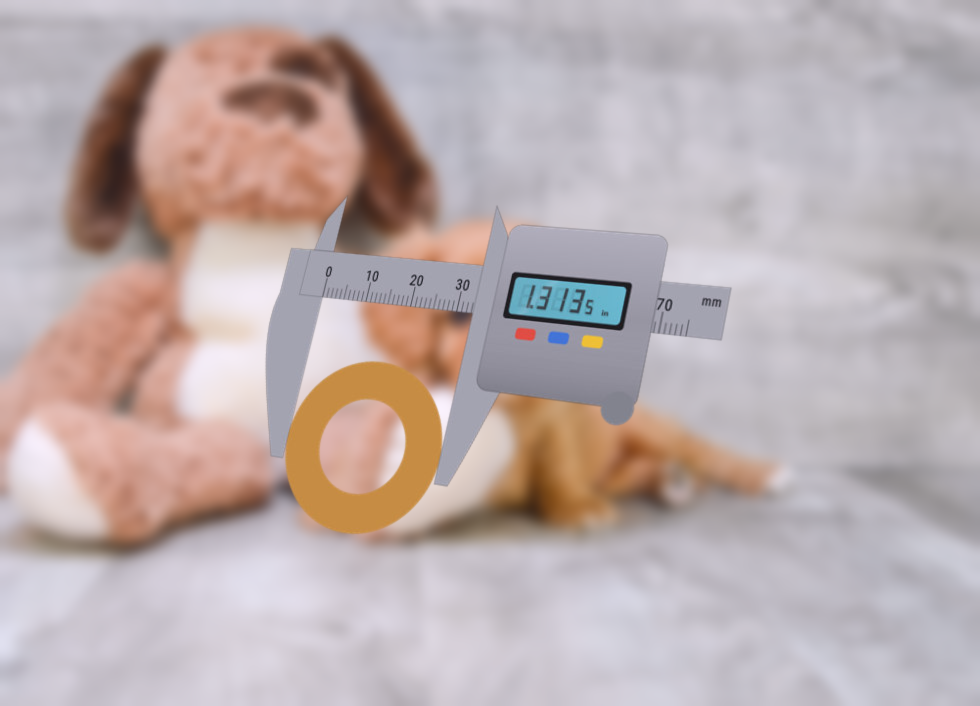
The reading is {"value": 1.3135, "unit": "in"}
